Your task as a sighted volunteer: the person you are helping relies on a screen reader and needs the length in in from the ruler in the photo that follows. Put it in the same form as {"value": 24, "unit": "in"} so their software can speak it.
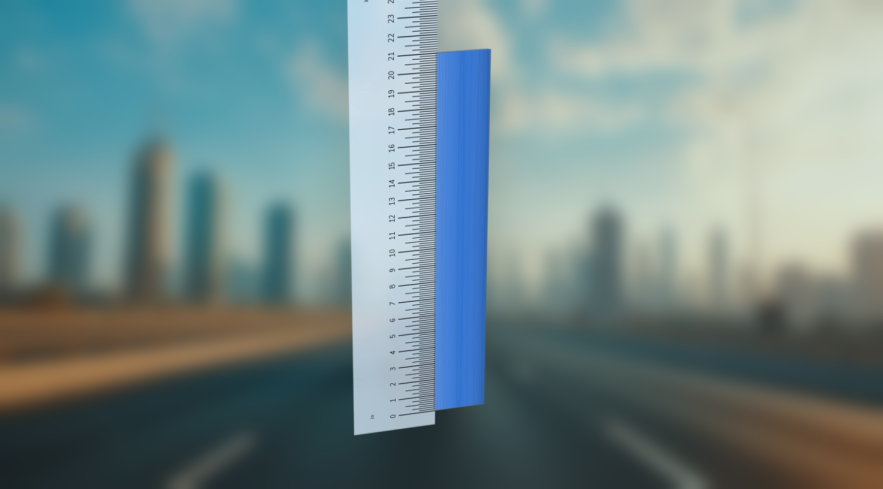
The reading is {"value": 21, "unit": "in"}
